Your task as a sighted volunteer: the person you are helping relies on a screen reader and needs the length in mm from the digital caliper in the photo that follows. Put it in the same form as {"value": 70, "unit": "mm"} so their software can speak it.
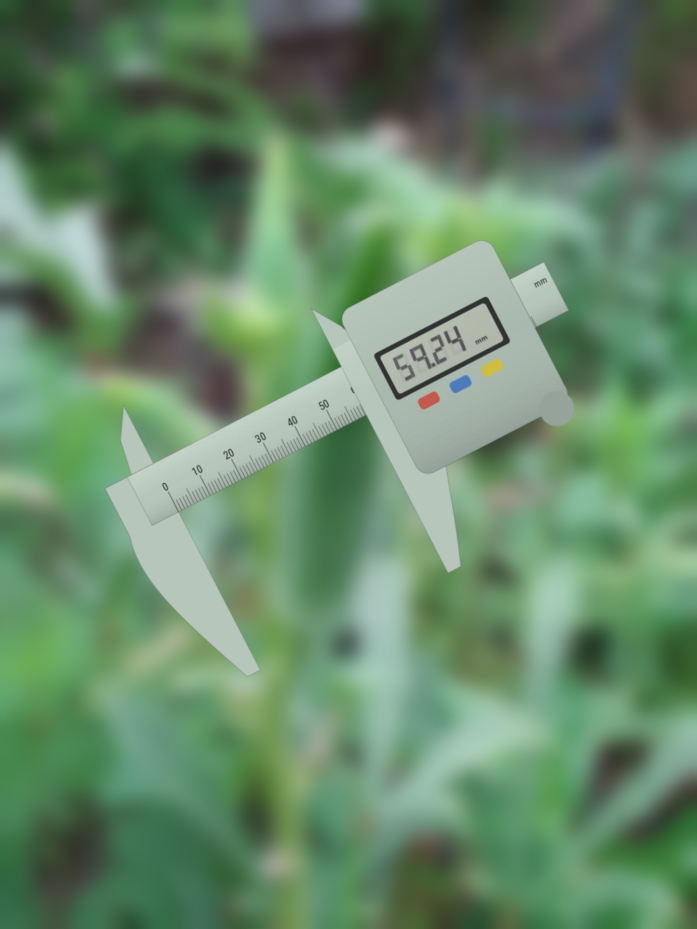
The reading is {"value": 59.24, "unit": "mm"}
